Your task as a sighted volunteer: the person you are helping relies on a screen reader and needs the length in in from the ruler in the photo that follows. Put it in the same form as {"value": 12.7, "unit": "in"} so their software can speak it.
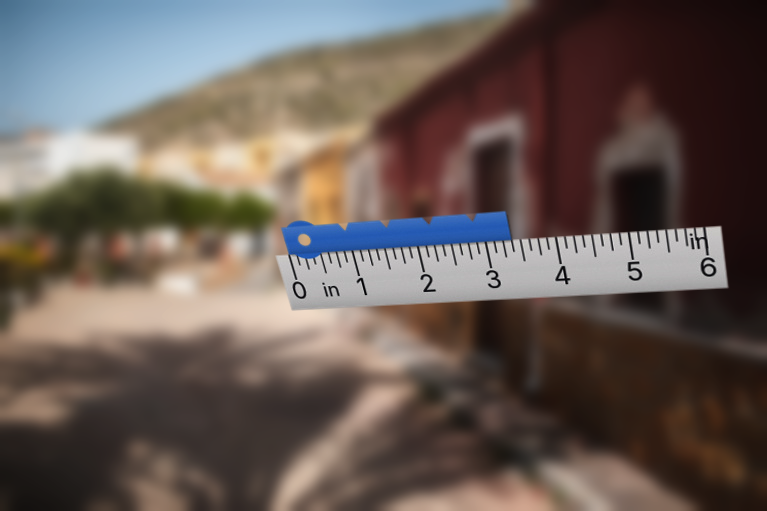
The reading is {"value": 3.375, "unit": "in"}
